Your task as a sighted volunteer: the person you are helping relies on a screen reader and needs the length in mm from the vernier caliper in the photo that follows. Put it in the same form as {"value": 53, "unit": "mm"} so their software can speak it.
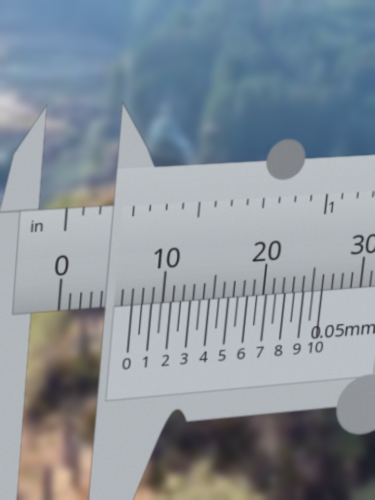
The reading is {"value": 7.0, "unit": "mm"}
